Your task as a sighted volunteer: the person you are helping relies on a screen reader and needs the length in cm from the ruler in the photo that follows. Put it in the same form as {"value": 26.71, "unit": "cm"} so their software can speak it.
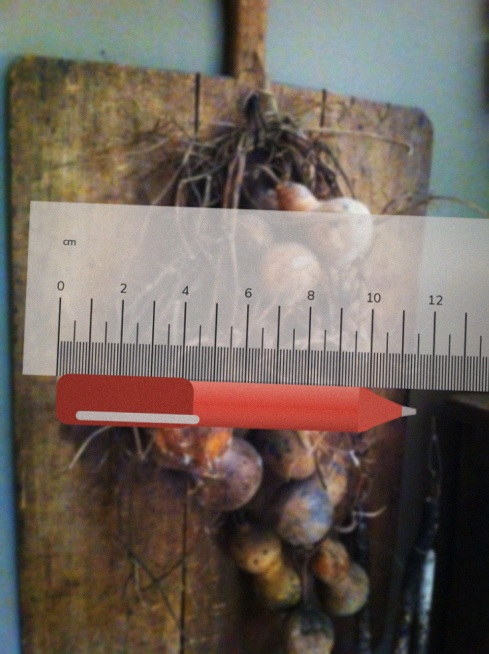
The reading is {"value": 11.5, "unit": "cm"}
